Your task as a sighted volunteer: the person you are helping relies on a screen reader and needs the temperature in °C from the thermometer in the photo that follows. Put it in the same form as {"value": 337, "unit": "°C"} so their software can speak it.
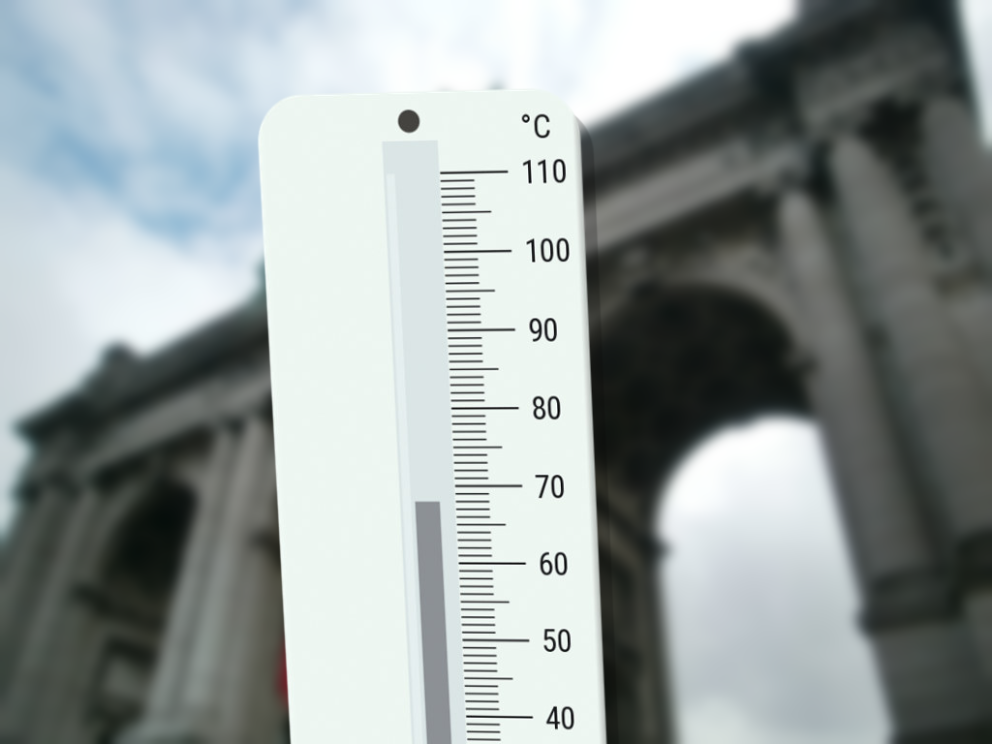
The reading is {"value": 68, "unit": "°C"}
